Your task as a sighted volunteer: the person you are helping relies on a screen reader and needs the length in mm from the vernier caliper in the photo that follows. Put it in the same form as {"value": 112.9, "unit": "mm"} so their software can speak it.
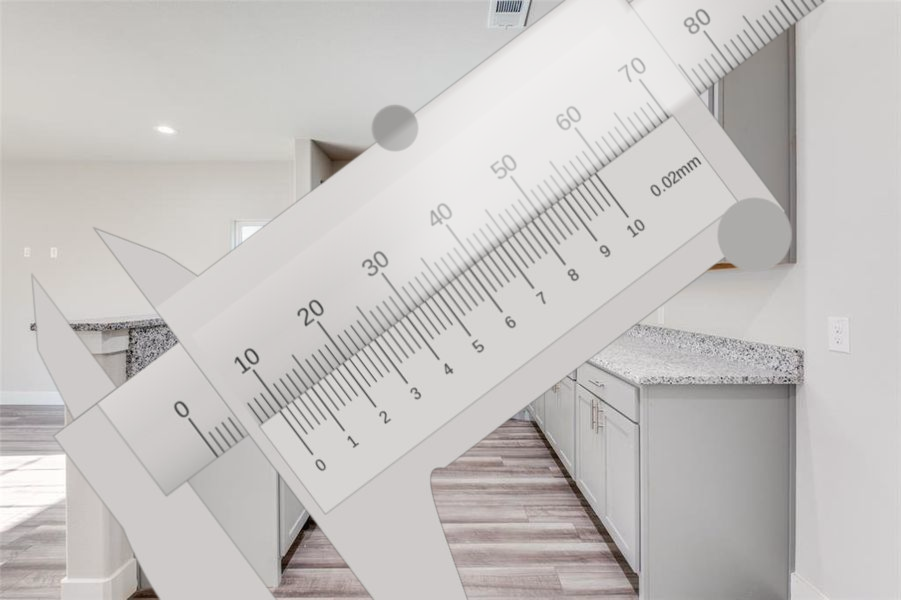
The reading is {"value": 9.6, "unit": "mm"}
